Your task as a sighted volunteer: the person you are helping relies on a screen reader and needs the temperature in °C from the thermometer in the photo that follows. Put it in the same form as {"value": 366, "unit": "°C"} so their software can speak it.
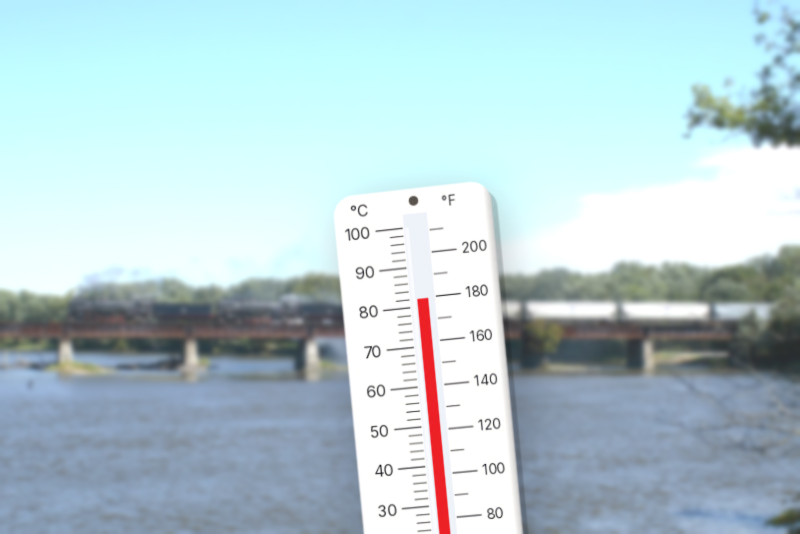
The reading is {"value": 82, "unit": "°C"}
